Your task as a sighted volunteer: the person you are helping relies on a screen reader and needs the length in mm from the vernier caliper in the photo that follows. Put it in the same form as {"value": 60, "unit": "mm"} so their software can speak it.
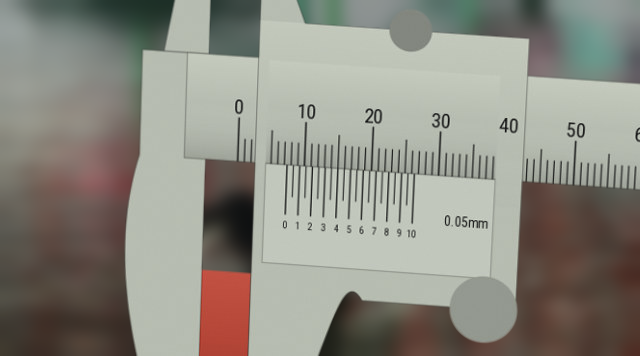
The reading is {"value": 7.4, "unit": "mm"}
